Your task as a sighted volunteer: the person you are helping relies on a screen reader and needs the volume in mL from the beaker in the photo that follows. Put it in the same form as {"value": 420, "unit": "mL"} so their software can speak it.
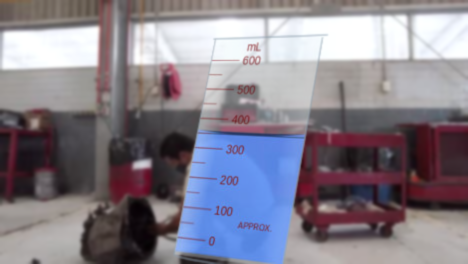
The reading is {"value": 350, "unit": "mL"}
